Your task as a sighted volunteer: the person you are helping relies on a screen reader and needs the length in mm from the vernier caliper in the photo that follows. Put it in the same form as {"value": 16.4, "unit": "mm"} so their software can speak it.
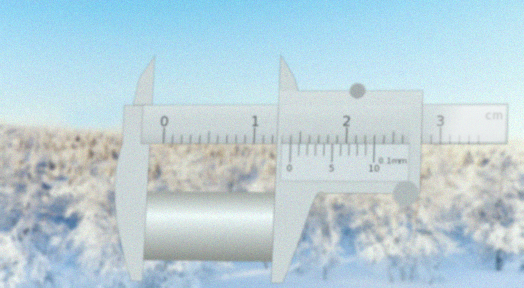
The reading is {"value": 14.0, "unit": "mm"}
